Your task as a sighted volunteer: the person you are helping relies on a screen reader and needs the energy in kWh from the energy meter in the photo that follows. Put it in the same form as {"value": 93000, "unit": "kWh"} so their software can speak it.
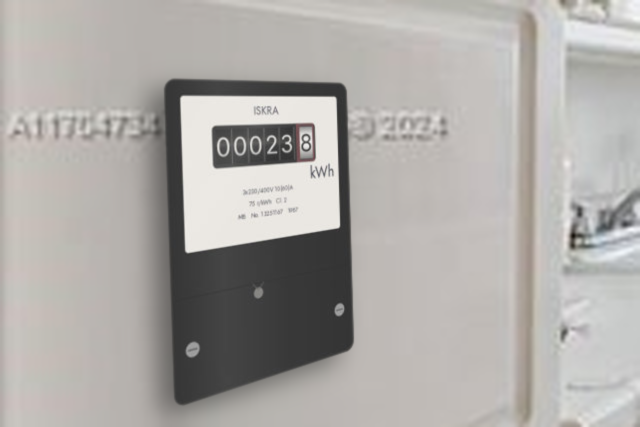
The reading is {"value": 23.8, "unit": "kWh"}
